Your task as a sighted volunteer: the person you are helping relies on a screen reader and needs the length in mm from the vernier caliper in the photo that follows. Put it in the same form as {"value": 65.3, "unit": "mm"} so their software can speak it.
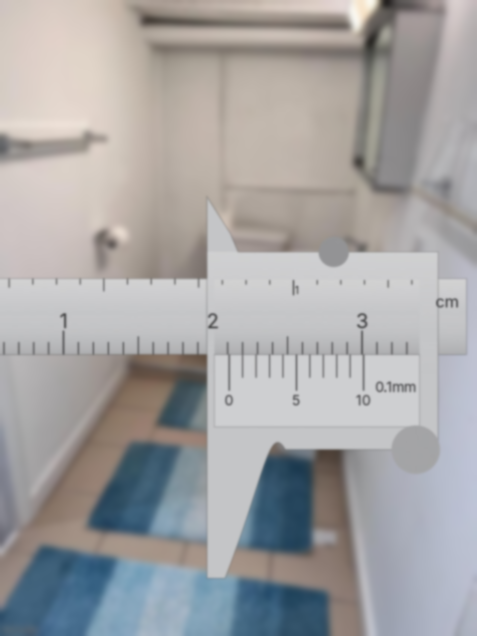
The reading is {"value": 21.1, "unit": "mm"}
